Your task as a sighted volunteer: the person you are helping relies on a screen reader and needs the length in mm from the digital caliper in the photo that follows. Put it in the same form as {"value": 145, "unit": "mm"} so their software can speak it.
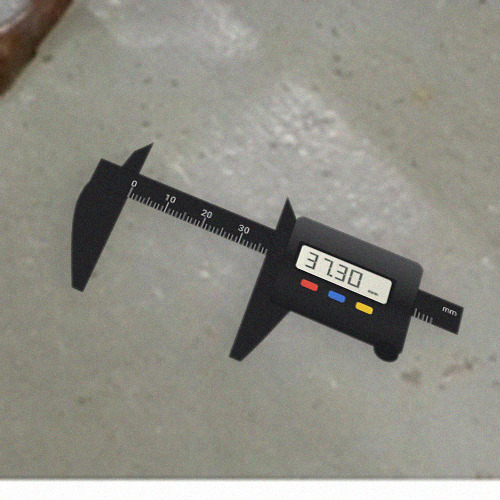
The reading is {"value": 37.30, "unit": "mm"}
